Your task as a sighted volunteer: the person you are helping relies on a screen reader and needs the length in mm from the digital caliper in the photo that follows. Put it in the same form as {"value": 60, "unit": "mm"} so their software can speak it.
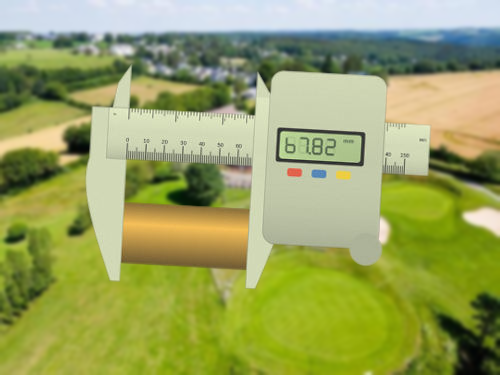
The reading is {"value": 67.82, "unit": "mm"}
